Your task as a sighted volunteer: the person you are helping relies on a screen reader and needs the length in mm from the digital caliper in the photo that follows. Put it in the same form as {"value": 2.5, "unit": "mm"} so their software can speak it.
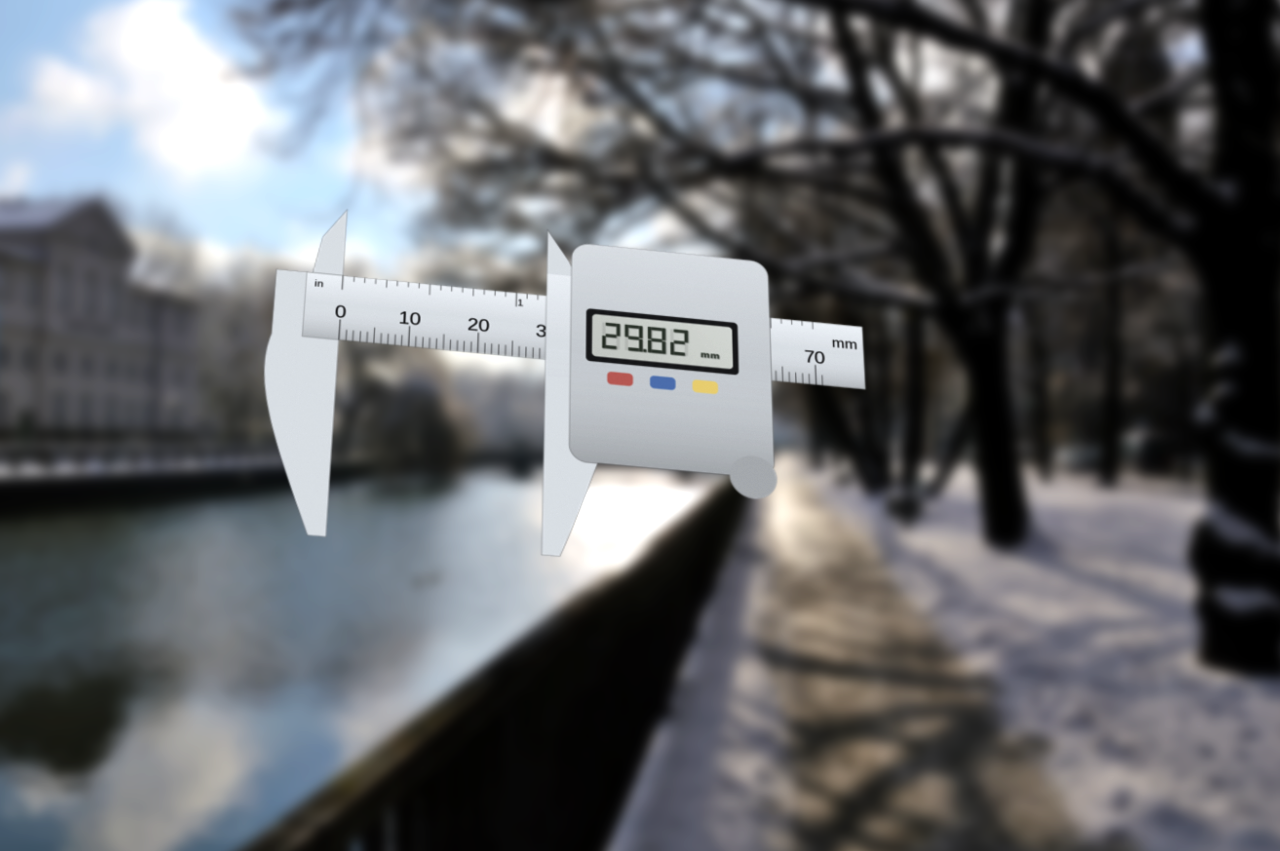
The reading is {"value": 29.82, "unit": "mm"}
